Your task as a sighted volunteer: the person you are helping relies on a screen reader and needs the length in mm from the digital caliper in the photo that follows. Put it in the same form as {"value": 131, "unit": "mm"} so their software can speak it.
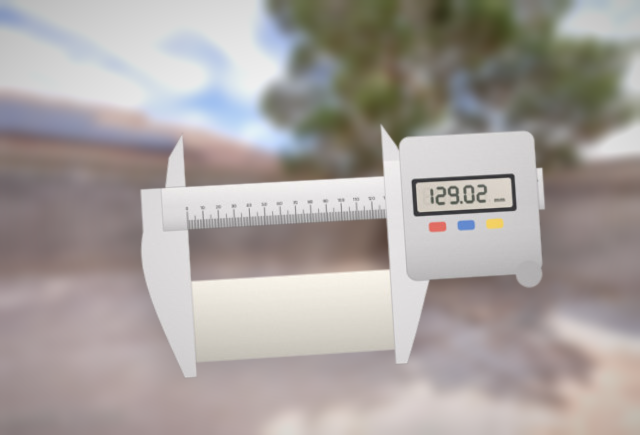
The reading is {"value": 129.02, "unit": "mm"}
